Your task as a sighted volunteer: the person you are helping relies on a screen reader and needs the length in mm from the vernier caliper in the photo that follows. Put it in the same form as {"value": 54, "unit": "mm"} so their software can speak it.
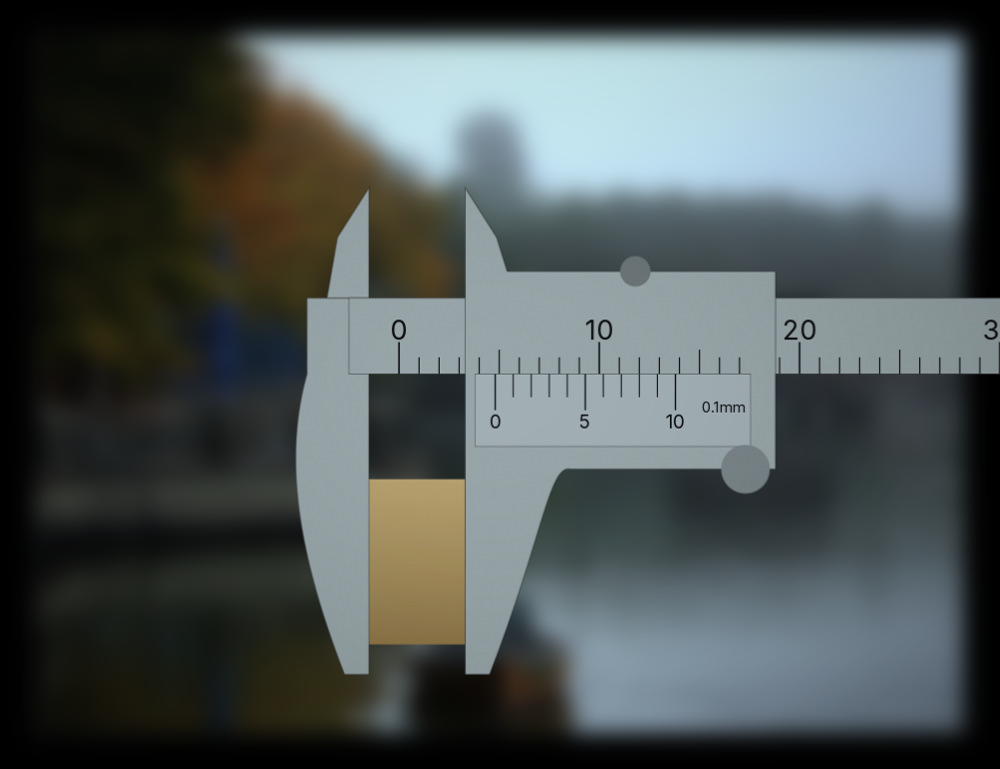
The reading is {"value": 4.8, "unit": "mm"}
